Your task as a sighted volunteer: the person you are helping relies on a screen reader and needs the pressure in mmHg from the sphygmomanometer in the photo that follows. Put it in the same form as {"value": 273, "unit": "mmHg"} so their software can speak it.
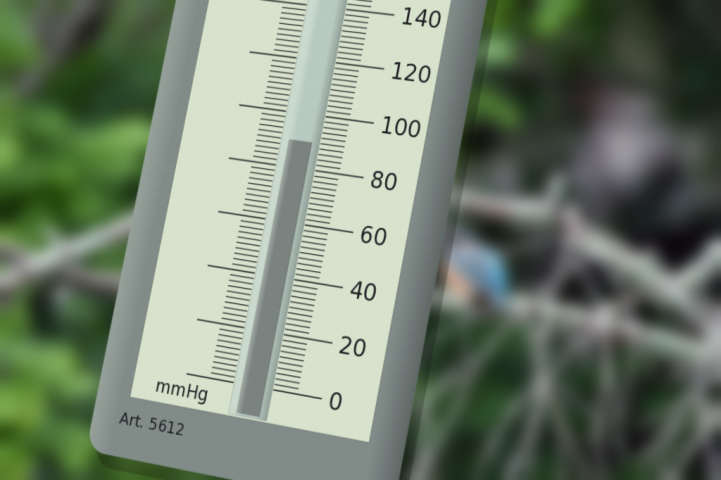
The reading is {"value": 90, "unit": "mmHg"}
